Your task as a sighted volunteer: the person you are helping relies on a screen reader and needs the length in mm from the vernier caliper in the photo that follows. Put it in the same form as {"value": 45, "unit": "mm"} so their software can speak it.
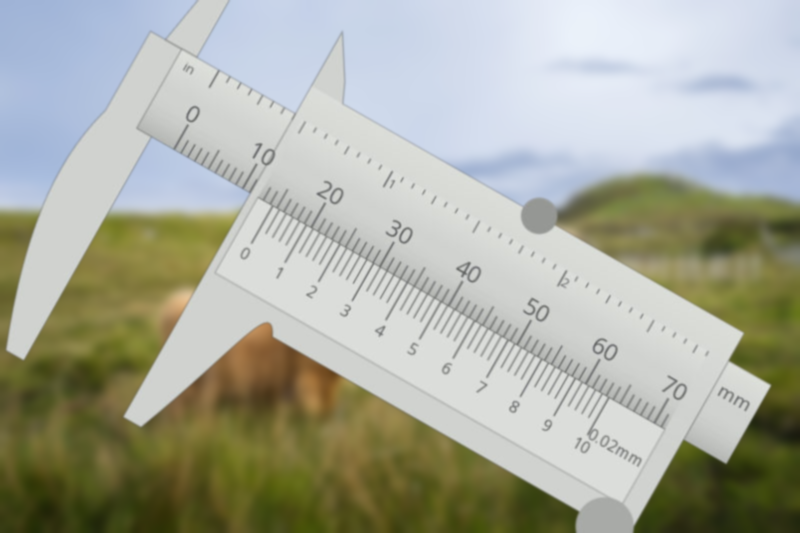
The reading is {"value": 14.4, "unit": "mm"}
